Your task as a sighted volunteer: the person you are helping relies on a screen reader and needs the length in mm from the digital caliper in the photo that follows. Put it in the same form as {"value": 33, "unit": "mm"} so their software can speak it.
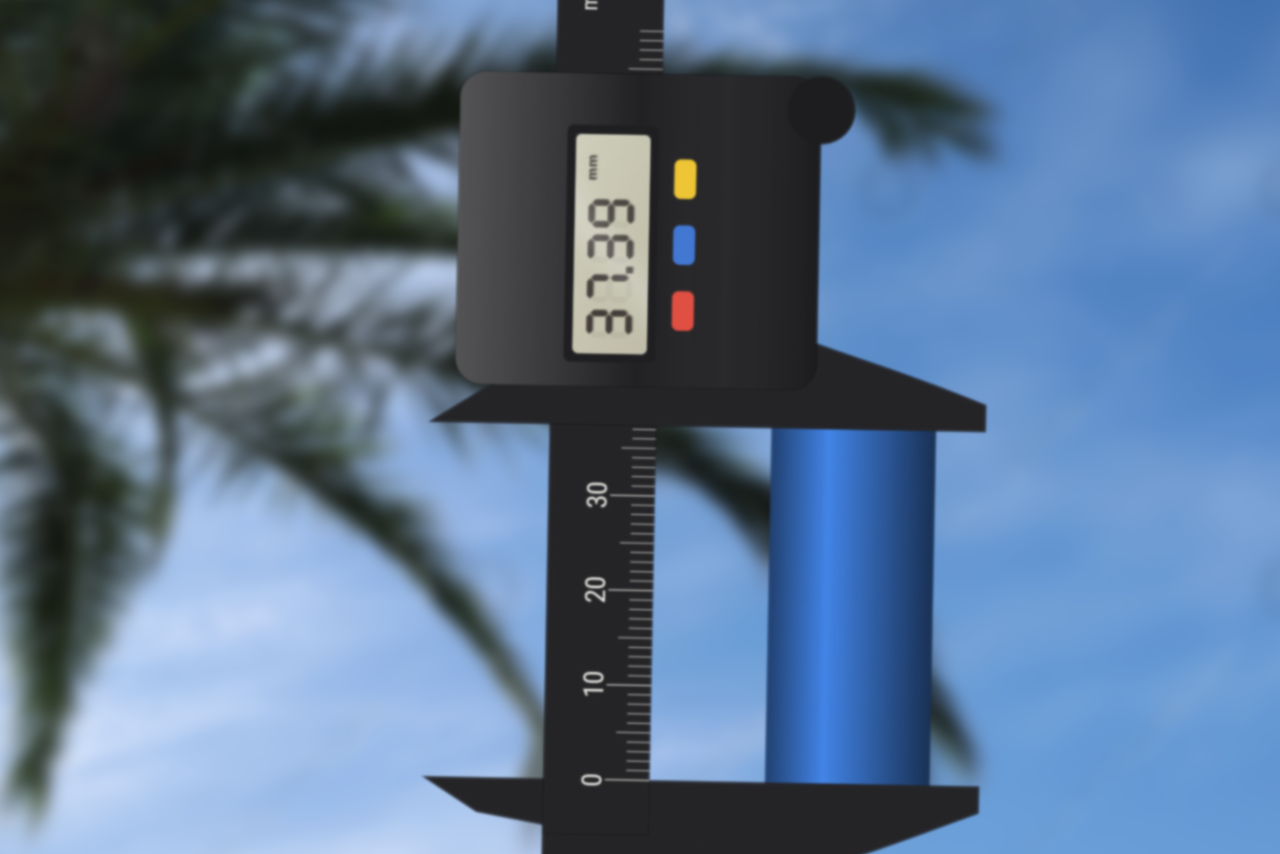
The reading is {"value": 37.39, "unit": "mm"}
